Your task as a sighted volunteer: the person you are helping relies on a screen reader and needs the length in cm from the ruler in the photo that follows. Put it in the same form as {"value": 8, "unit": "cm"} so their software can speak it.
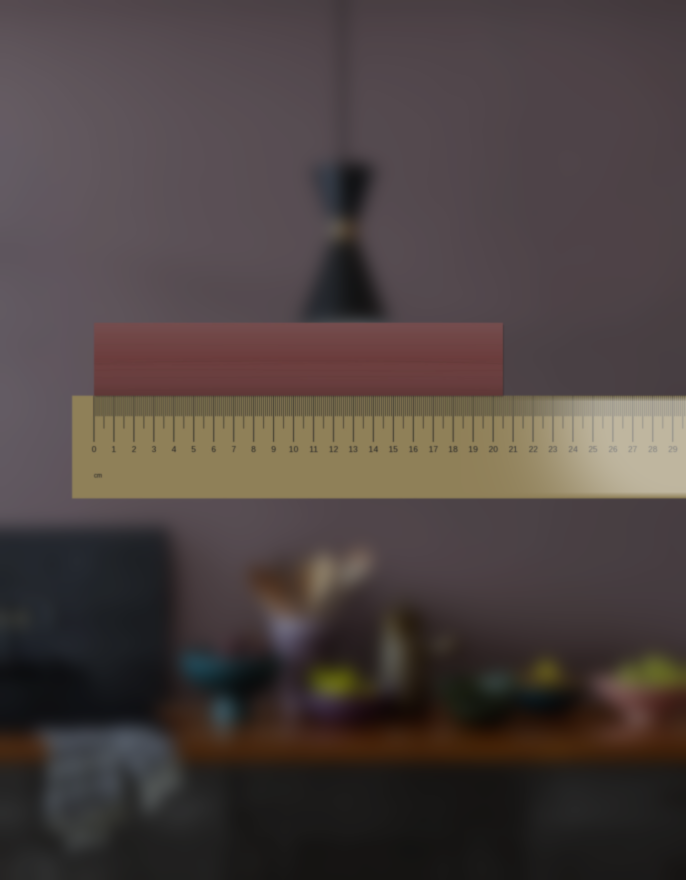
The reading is {"value": 20.5, "unit": "cm"}
